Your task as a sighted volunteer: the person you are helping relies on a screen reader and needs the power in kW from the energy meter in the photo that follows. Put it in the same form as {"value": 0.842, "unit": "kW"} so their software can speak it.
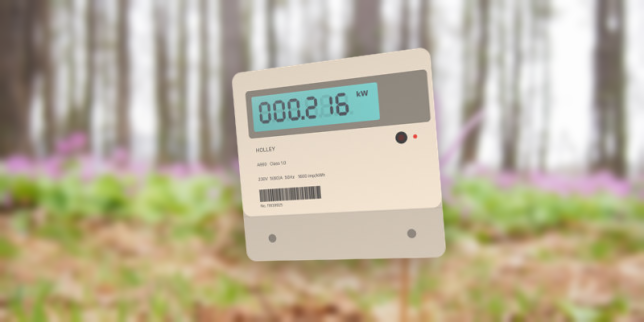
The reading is {"value": 0.216, "unit": "kW"}
